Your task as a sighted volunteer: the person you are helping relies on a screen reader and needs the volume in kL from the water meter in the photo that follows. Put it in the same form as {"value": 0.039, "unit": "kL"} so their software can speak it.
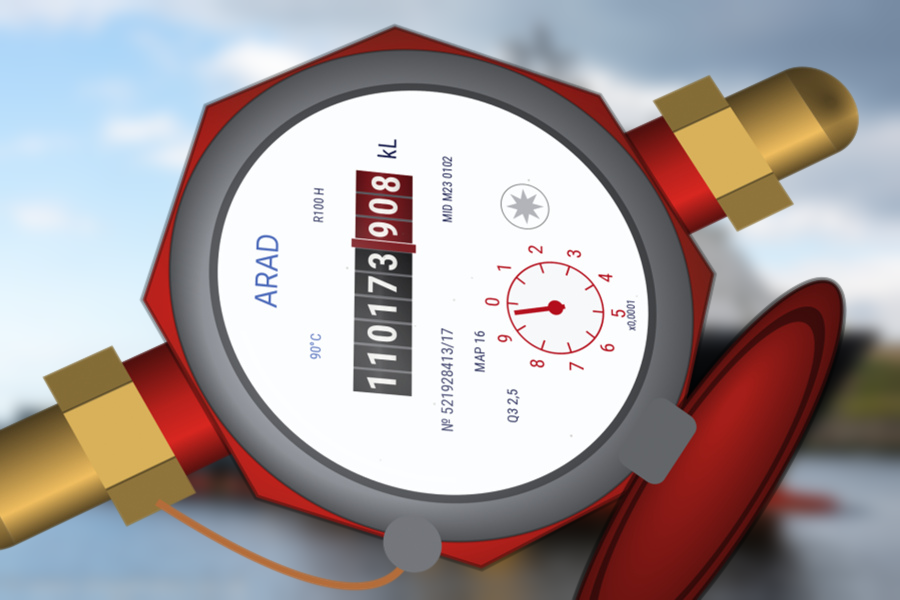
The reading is {"value": 110173.9079, "unit": "kL"}
